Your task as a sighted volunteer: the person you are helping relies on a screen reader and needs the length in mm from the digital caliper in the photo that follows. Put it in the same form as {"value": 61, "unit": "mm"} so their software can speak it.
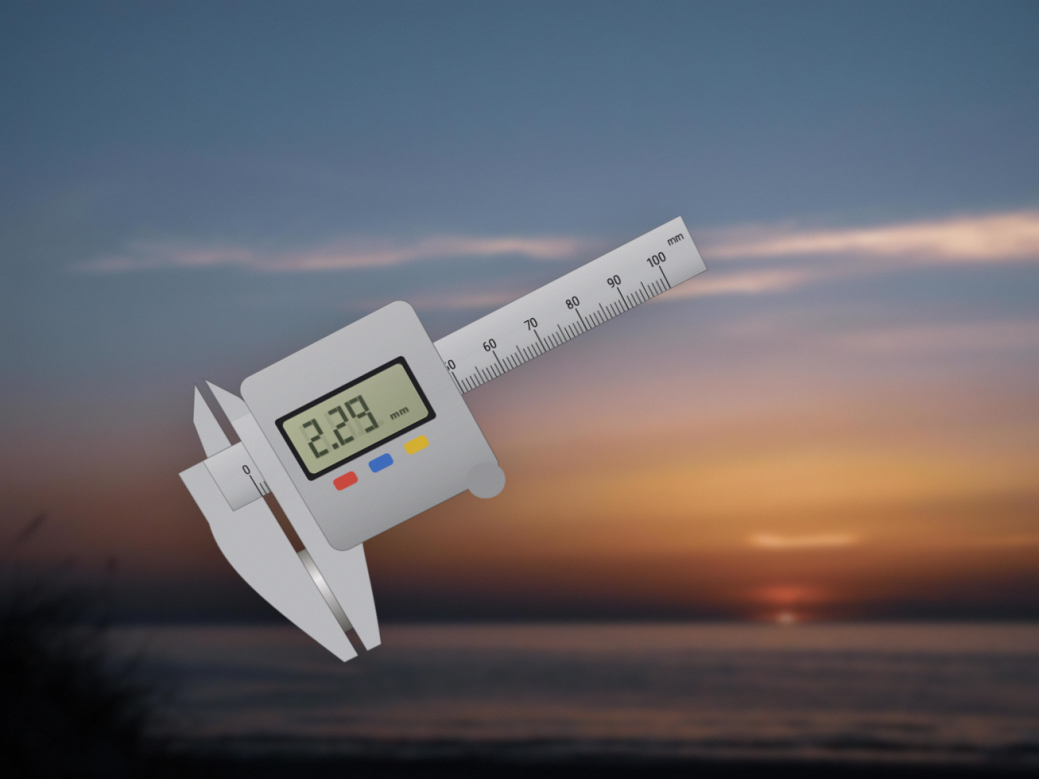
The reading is {"value": 2.29, "unit": "mm"}
